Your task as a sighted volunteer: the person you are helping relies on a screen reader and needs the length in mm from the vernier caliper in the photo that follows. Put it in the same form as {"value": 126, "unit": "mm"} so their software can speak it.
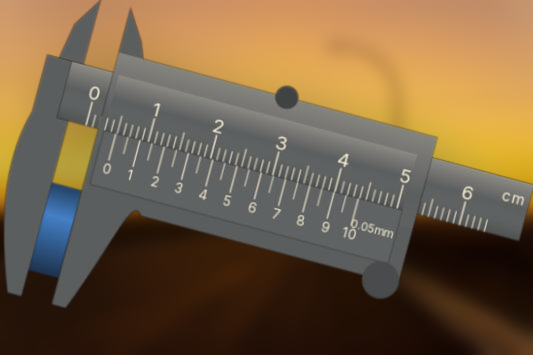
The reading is {"value": 4.8, "unit": "mm"}
